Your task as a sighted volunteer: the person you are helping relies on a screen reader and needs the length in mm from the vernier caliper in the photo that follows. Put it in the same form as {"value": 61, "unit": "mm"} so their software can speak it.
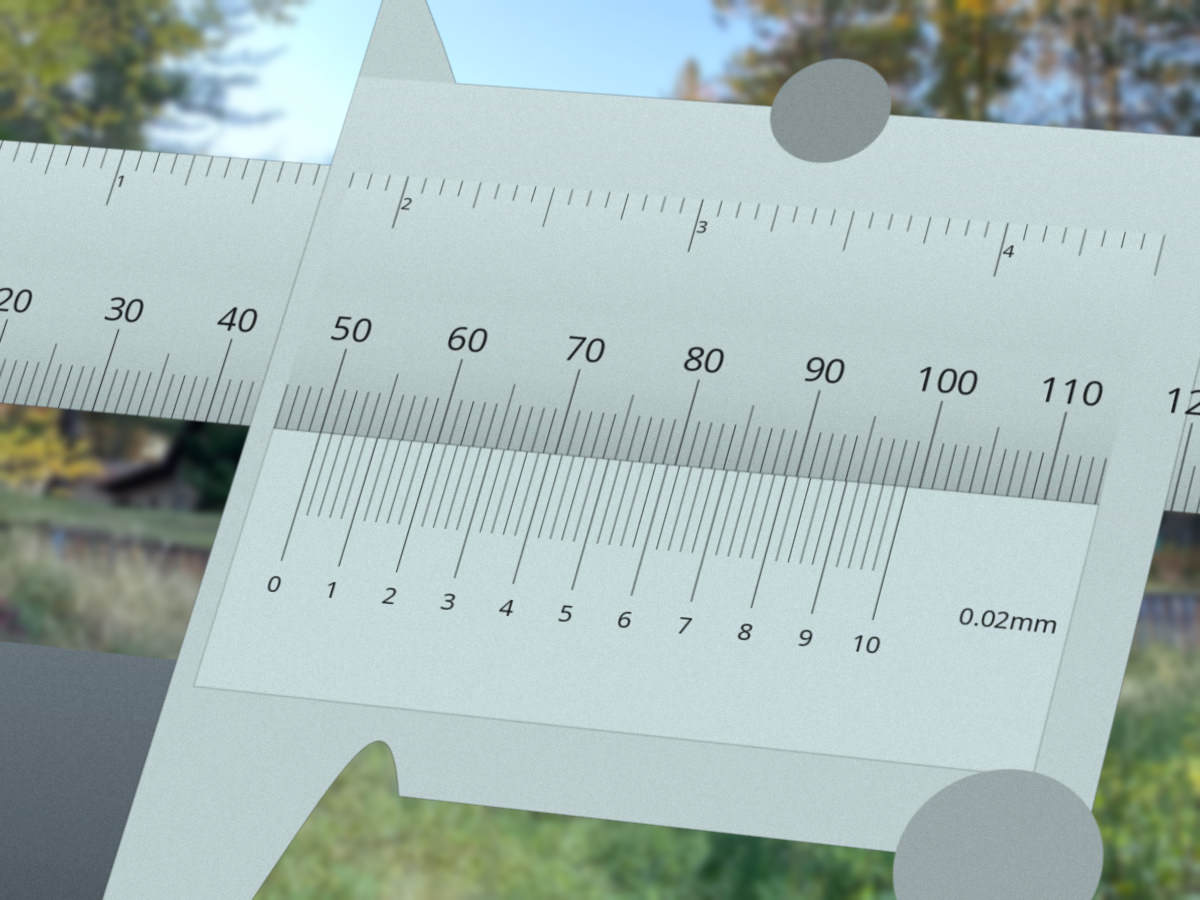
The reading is {"value": 50.0, "unit": "mm"}
